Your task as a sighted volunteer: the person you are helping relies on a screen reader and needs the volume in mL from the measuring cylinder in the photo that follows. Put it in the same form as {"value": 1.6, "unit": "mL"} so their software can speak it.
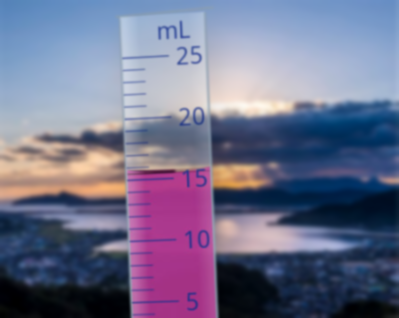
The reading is {"value": 15.5, "unit": "mL"}
